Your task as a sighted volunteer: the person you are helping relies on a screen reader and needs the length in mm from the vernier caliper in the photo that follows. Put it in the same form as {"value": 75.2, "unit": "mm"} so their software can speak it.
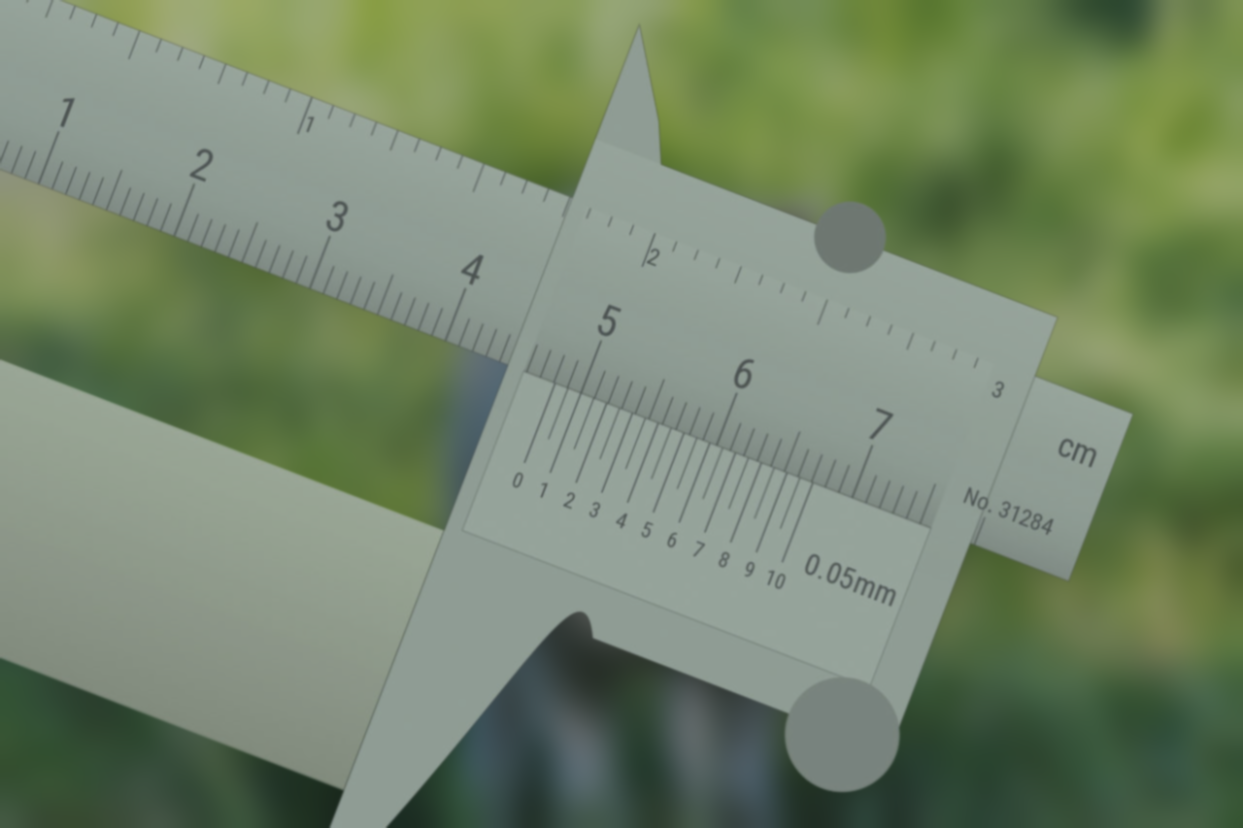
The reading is {"value": 48.1, "unit": "mm"}
